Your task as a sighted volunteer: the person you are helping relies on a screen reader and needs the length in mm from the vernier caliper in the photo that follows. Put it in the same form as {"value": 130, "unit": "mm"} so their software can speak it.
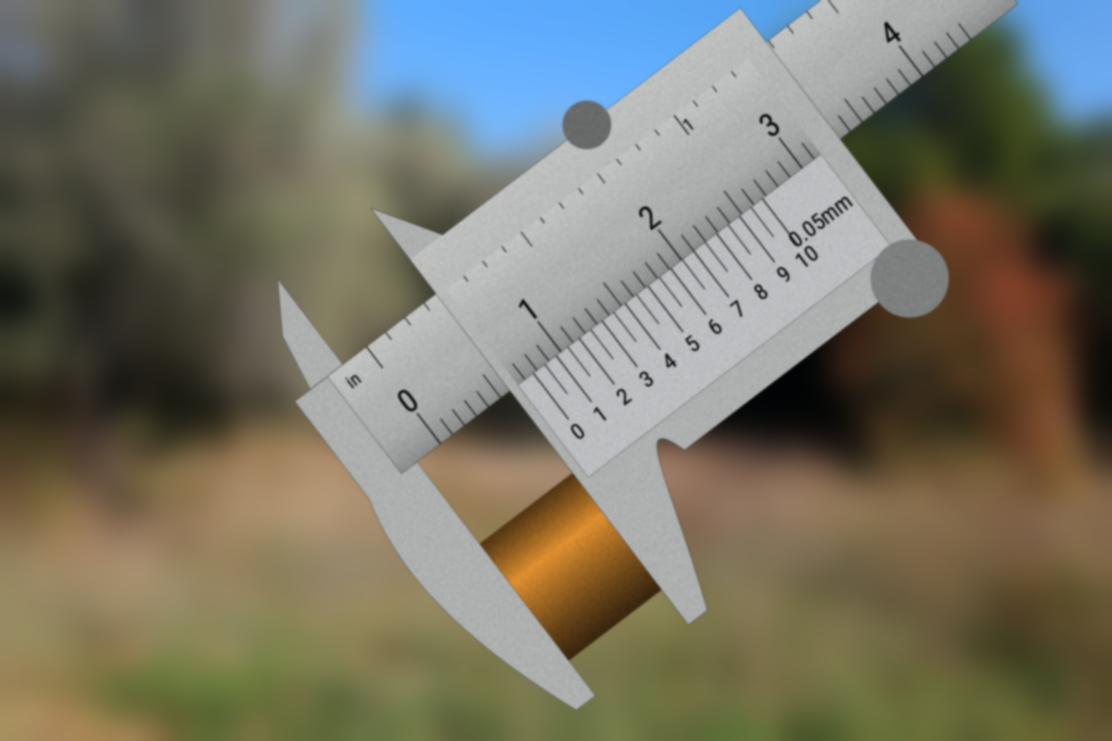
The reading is {"value": 7.7, "unit": "mm"}
